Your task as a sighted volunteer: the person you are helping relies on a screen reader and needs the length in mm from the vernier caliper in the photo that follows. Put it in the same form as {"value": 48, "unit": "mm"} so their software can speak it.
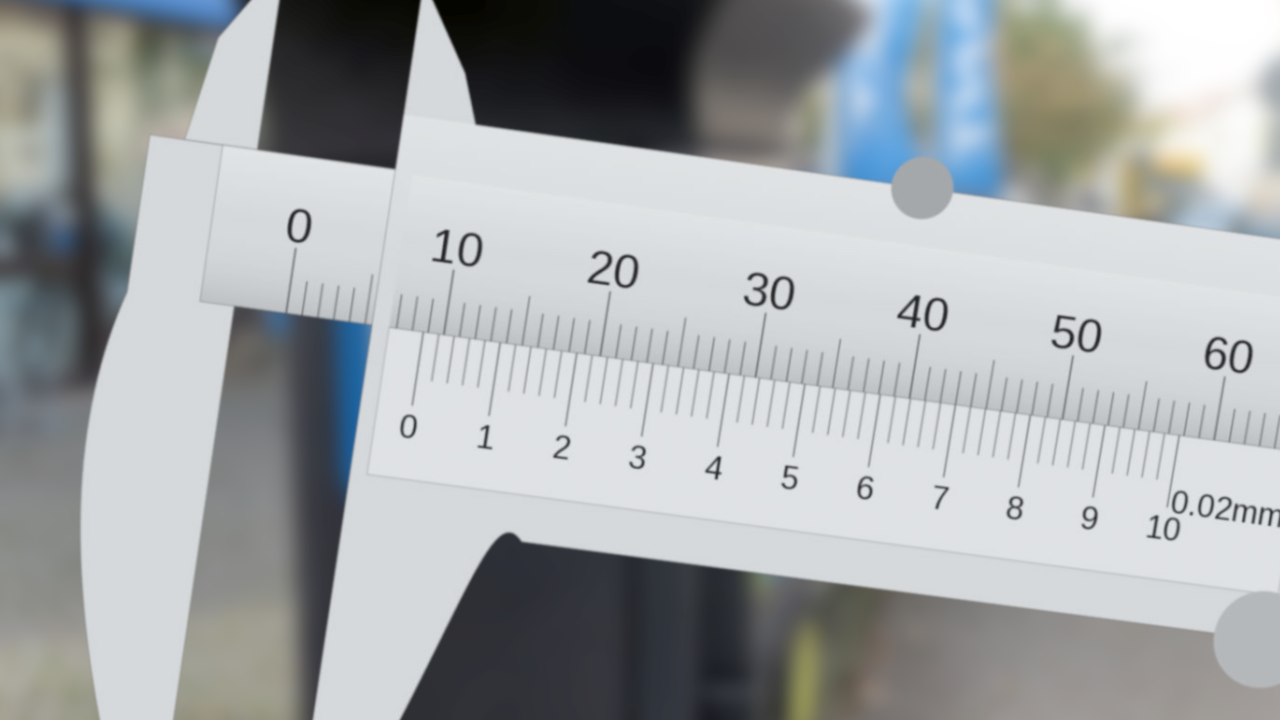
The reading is {"value": 8.7, "unit": "mm"}
